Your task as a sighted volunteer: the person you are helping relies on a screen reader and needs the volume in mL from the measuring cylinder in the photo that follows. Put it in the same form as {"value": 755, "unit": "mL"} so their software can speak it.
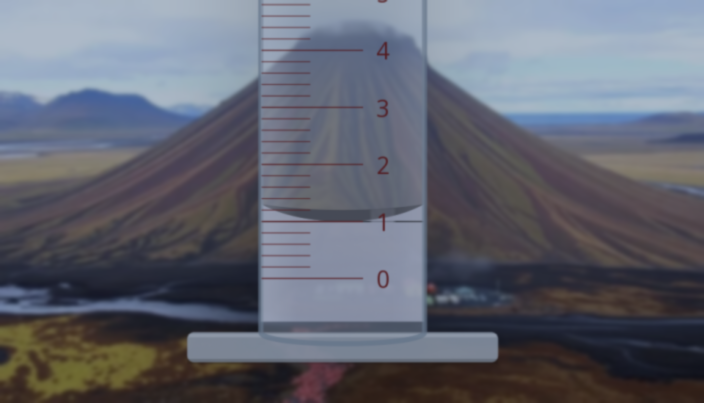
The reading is {"value": 1, "unit": "mL"}
